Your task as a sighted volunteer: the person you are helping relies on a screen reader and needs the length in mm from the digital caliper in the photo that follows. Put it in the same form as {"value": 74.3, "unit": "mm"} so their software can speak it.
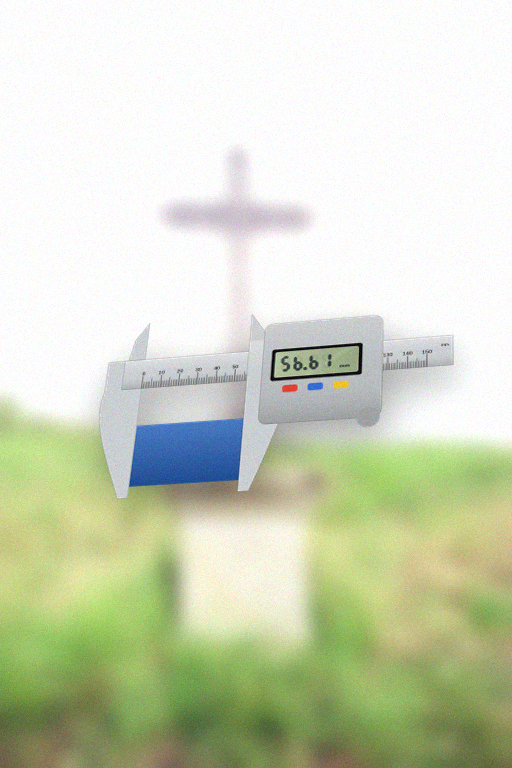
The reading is {"value": 56.61, "unit": "mm"}
